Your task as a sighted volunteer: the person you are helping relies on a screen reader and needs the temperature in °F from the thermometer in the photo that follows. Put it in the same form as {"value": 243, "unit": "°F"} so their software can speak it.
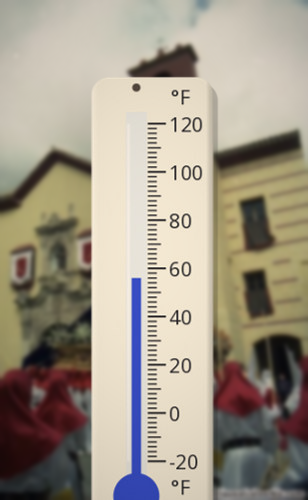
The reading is {"value": 56, "unit": "°F"}
